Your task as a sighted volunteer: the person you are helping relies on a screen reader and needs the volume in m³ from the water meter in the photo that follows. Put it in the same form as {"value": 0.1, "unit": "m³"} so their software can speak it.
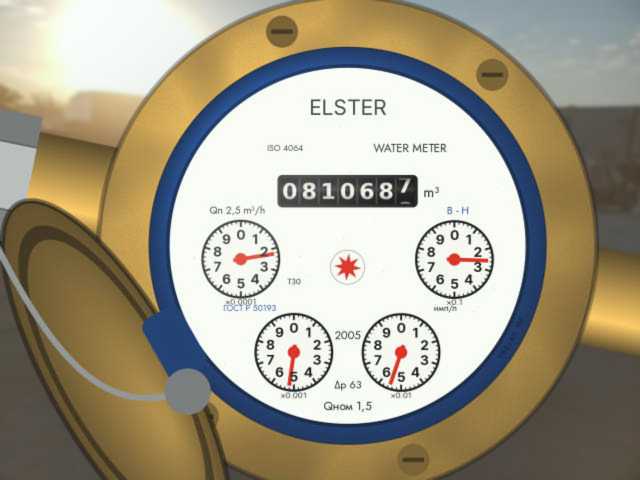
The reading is {"value": 810687.2552, "unit": "m³"}
